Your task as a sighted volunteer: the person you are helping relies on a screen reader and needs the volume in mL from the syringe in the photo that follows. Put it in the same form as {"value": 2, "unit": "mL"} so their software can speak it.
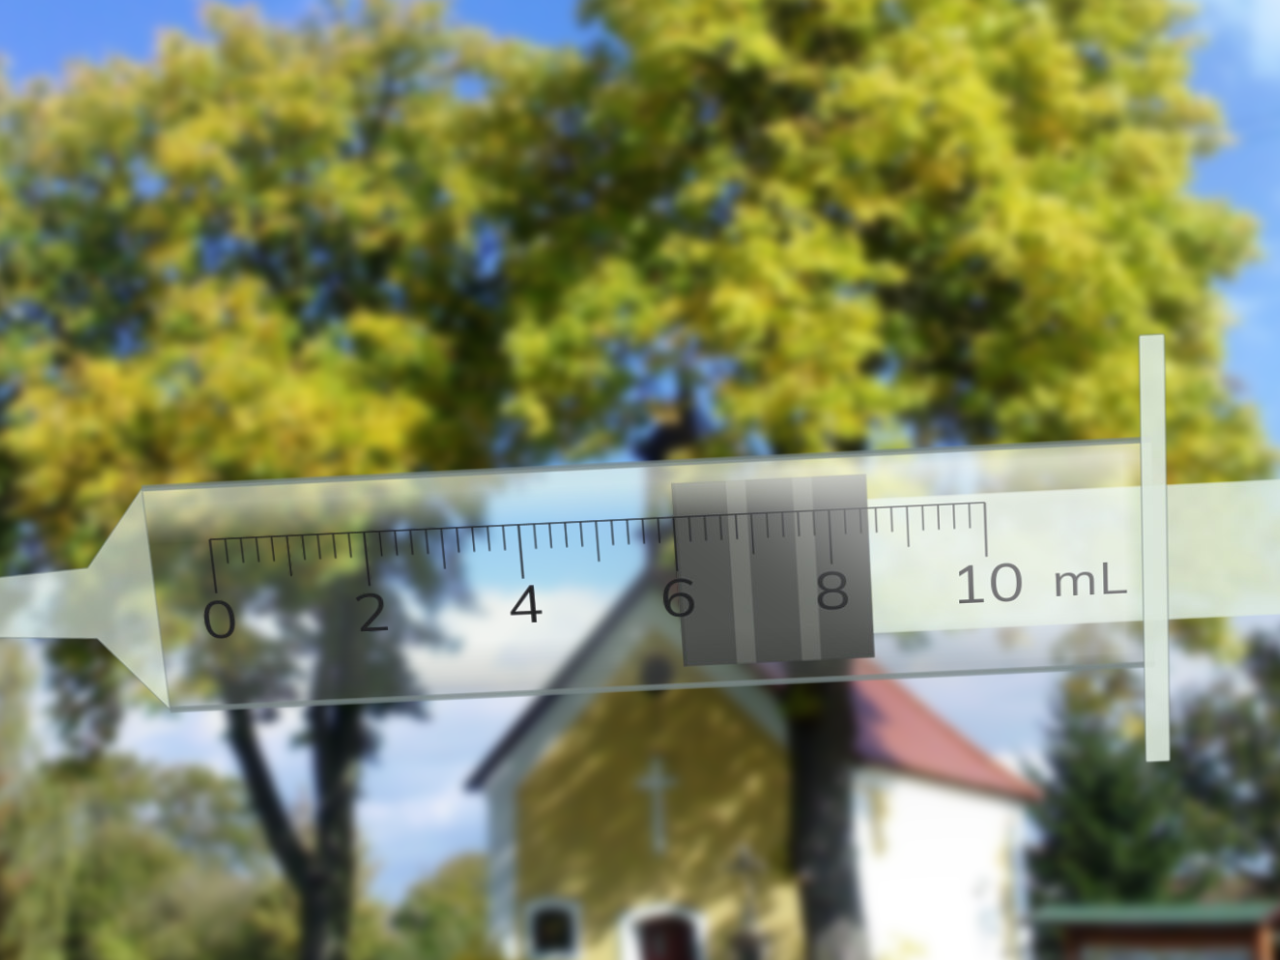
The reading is {"value": 6, "unit": "mL"}
